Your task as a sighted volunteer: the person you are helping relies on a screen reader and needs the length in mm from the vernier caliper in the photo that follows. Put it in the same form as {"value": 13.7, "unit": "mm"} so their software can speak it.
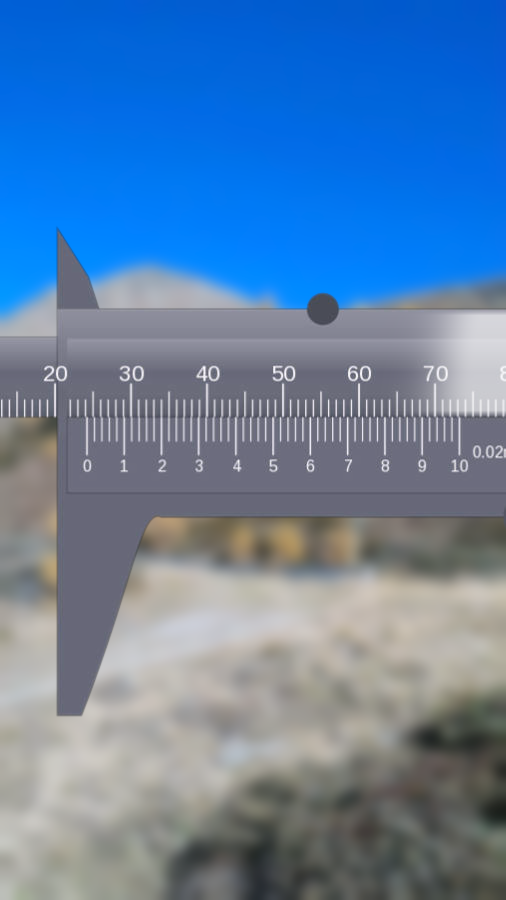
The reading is {"value": 24.2, "unit": "mm"}
